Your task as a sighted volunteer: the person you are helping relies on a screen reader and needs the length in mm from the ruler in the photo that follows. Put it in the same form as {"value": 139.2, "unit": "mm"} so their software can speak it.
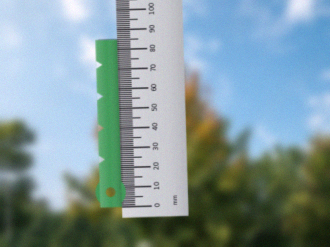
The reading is {"value": 85, "unit": "mm"}
